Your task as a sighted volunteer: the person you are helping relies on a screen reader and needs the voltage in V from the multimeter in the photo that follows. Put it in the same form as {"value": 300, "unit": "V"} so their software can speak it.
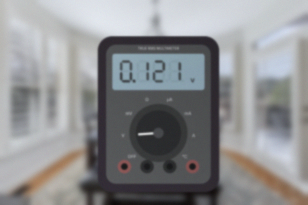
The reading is {"value": 0.121, "unit": "V"}
